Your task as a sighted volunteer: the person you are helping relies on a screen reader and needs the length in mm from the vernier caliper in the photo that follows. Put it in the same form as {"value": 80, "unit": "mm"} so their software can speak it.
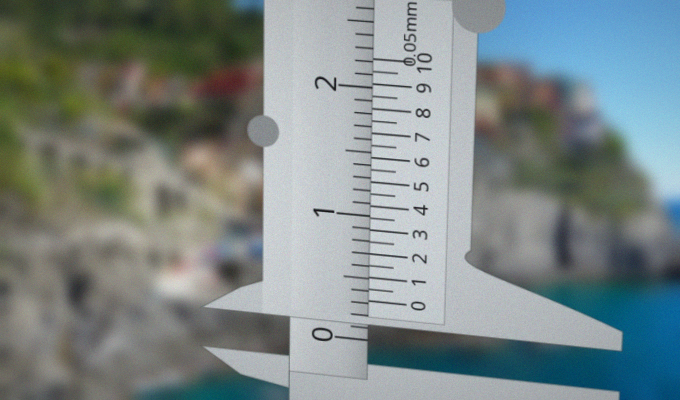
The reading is {"value": 3.2, "unit": "mm"}
